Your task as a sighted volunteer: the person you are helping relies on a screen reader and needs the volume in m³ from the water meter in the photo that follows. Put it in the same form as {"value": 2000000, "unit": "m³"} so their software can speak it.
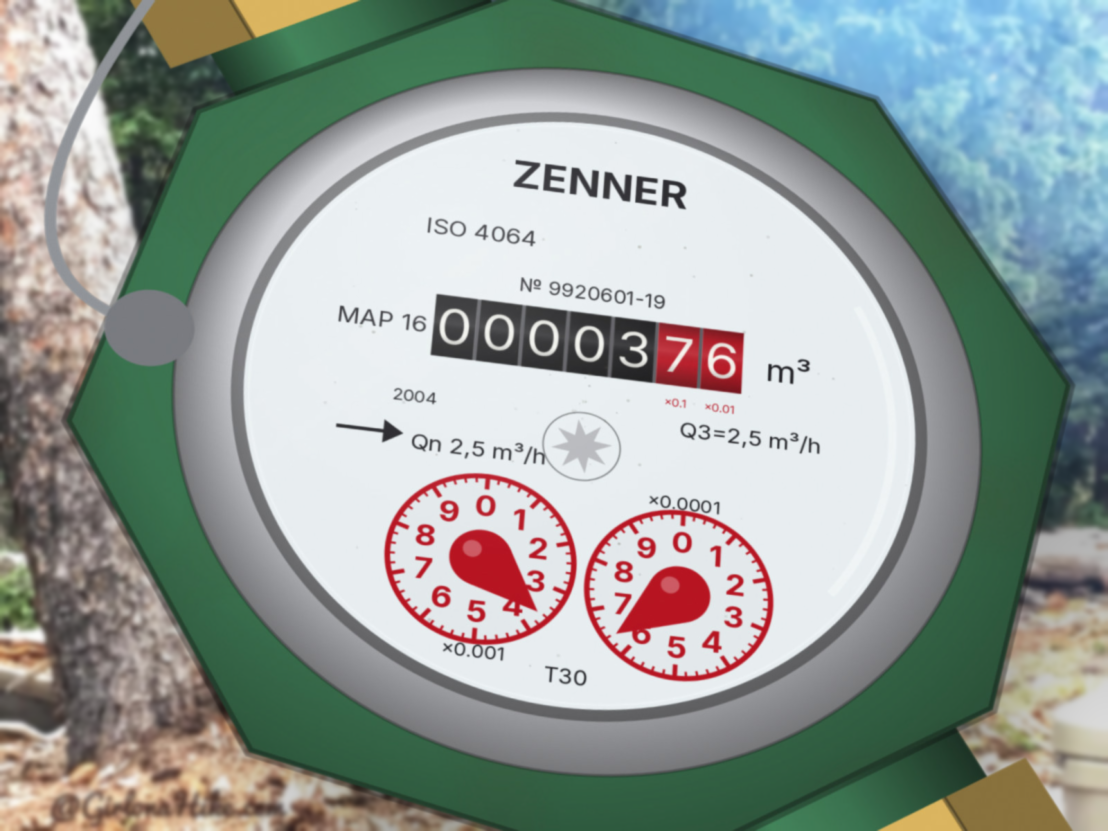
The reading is {"value": 3.7636, "unit": "m³"}
